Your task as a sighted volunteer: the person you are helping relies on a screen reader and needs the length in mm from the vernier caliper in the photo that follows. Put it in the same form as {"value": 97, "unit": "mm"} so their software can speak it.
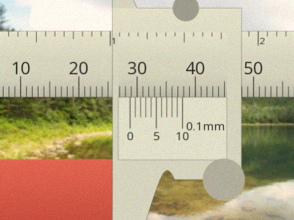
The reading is {"value": 28.8, "unit": "mm"}
